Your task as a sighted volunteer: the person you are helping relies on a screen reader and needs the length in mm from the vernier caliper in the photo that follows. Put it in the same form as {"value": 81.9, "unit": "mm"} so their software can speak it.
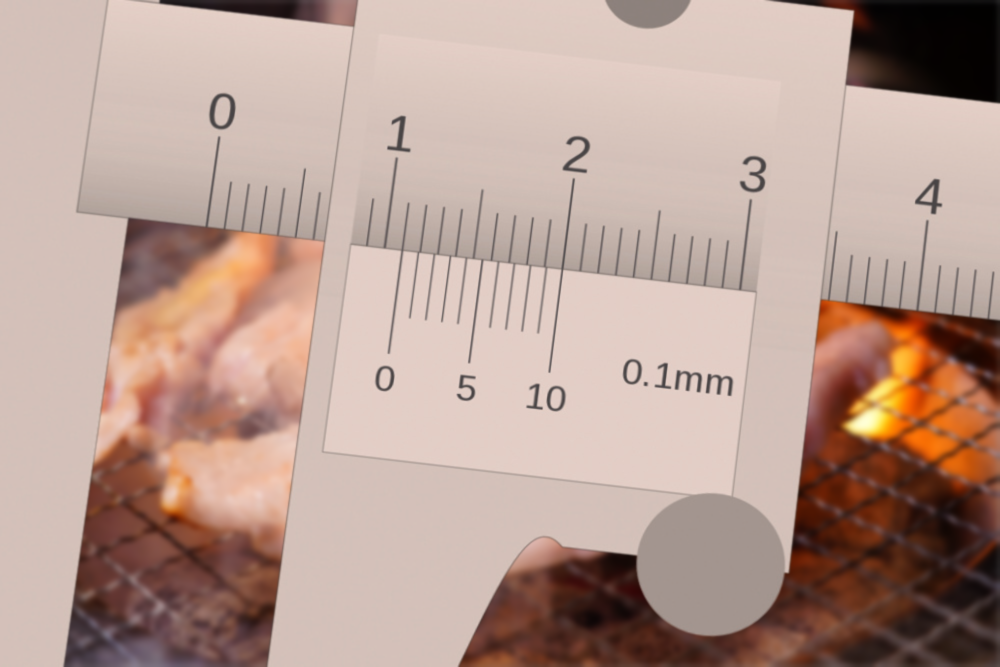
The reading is {"value": 11.0, "unit": "mm"}
